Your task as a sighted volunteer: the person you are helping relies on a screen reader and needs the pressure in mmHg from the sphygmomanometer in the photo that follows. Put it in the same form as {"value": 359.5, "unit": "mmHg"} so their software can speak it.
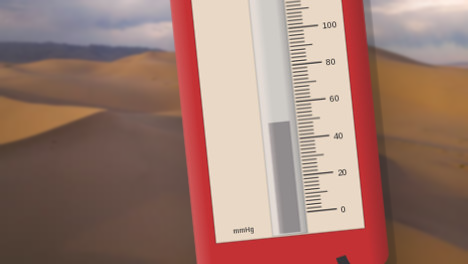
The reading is {"value": 50, "unit": "mmHg"}
